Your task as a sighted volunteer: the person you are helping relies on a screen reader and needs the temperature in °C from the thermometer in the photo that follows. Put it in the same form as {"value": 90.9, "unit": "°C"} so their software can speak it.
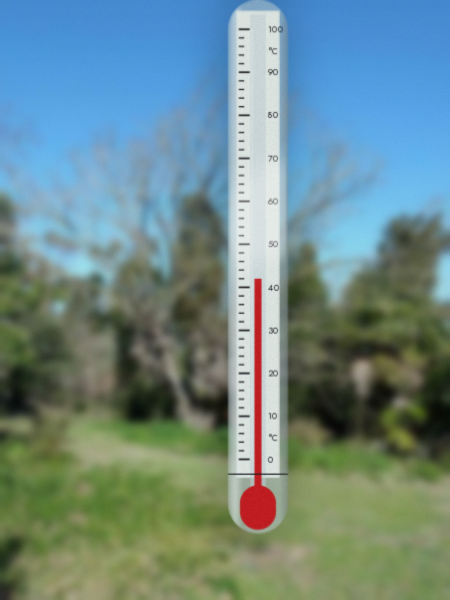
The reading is {"value": 42, "unit": "°C"}
